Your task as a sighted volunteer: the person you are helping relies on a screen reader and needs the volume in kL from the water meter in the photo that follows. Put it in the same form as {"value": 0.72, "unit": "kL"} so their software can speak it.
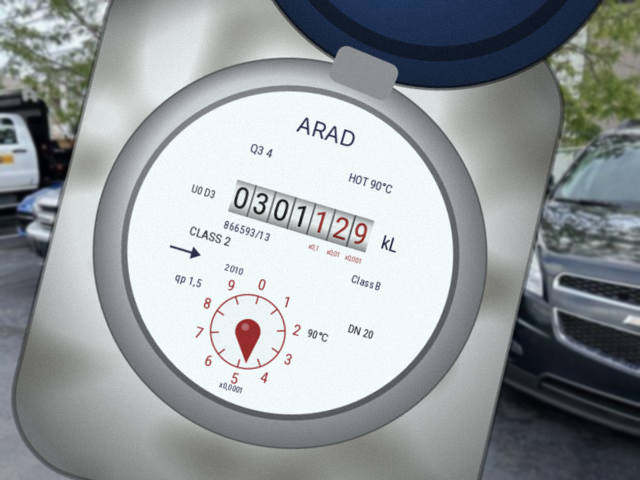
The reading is {"value": 301.1294, "unit": "kL"}
